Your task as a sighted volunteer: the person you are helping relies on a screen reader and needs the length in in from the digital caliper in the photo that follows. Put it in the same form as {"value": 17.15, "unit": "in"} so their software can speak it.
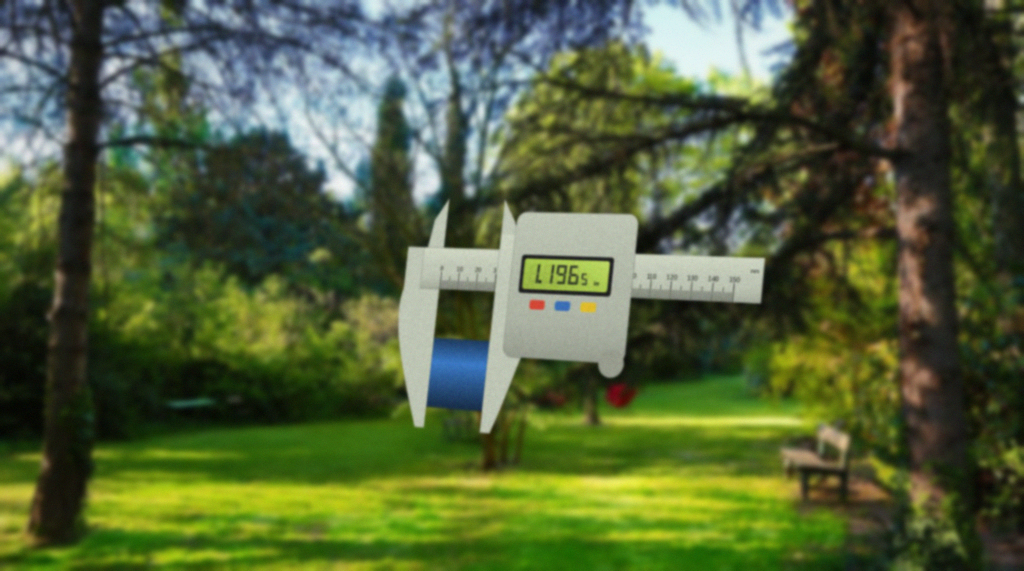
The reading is {"value": 1.1965, "unit": "in"}
